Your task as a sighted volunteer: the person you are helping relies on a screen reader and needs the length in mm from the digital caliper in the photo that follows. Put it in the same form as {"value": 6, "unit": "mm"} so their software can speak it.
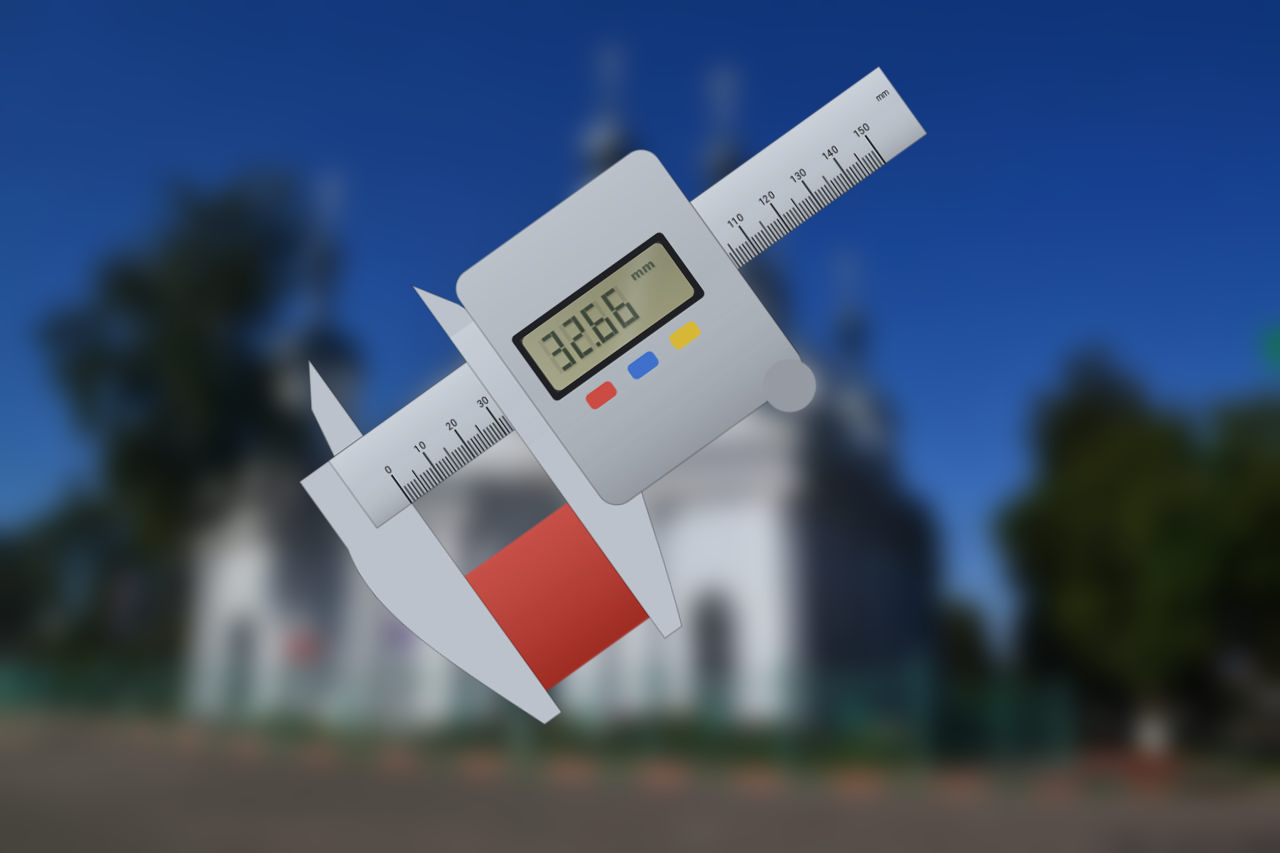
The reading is {"value": 32.66, "unit": "mm"}
